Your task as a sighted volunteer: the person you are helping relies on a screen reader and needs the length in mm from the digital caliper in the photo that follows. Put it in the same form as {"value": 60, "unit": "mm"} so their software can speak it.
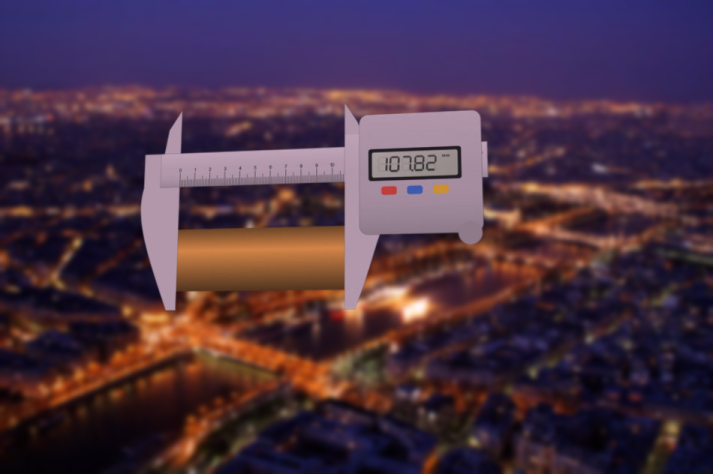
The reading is {"value": 107.82, "unit": "mm"}
